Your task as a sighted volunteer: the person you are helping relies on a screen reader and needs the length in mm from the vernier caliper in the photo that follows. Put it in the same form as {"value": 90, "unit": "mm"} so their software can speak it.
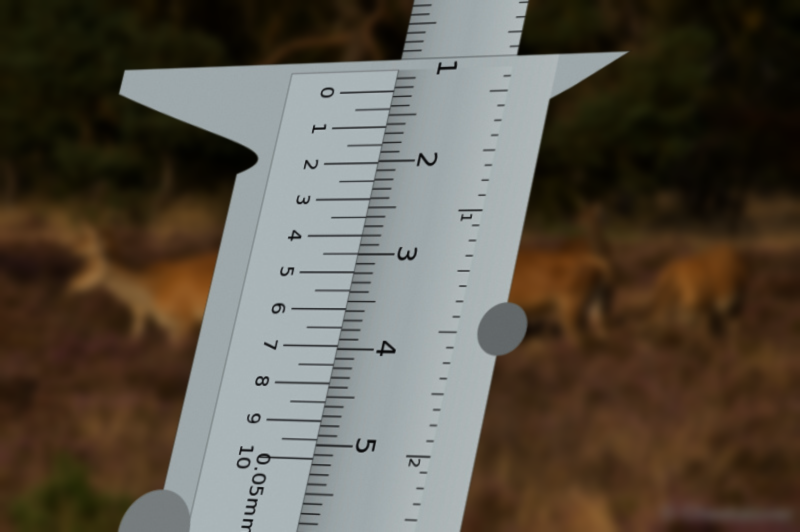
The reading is {"value": 12.4, "unit": "mm"}
